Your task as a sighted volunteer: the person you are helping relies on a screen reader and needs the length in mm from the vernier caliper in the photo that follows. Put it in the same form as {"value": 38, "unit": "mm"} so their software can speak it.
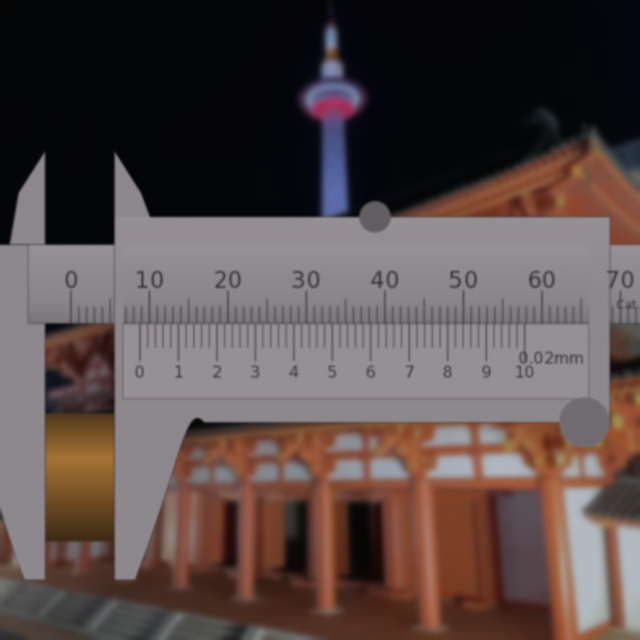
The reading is {"value": 8.8, "unit": "mm"}
